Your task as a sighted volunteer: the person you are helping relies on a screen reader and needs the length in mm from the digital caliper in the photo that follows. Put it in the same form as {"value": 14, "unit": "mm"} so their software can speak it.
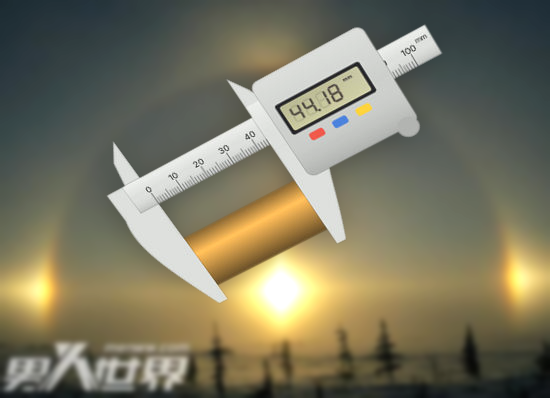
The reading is {"value": 44.18, "unit": "mm"}
